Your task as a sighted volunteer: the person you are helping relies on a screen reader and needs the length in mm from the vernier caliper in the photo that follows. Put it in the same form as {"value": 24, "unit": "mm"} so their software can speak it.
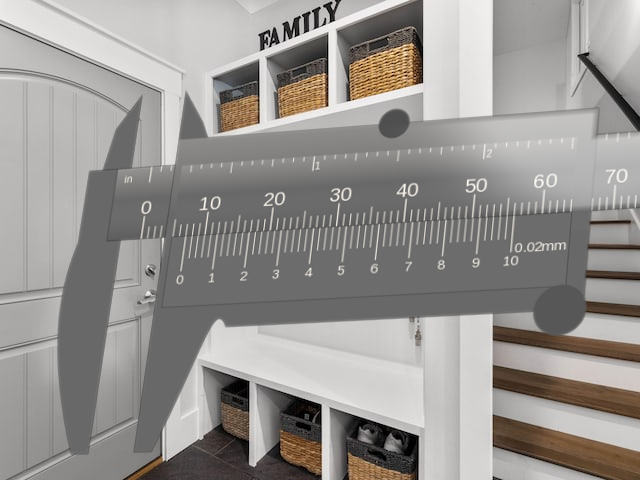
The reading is {"value": 7.0, "unit": "mm"}
